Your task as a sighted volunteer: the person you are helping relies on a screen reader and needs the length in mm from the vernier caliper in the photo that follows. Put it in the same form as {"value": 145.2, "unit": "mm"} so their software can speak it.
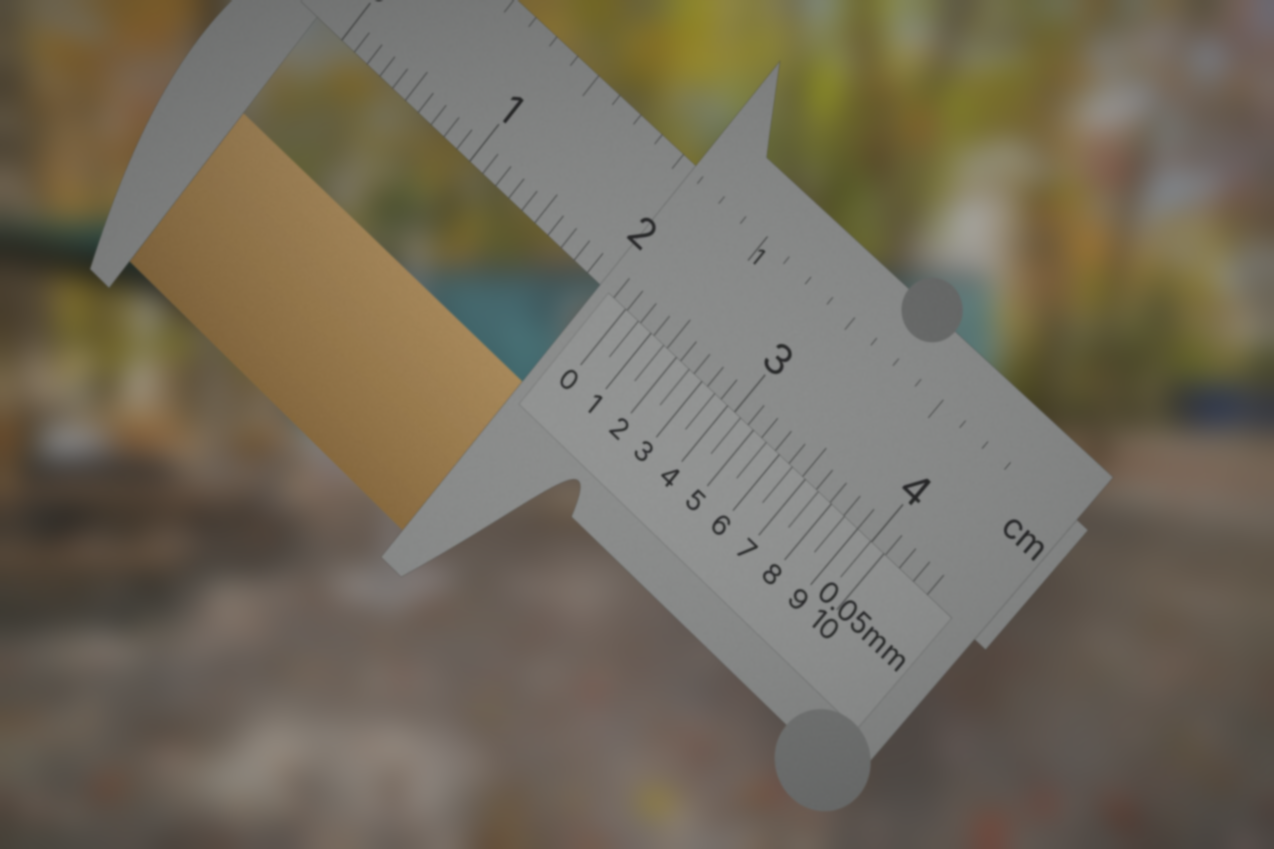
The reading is {"value": 21.9, "unit": "mm"}
